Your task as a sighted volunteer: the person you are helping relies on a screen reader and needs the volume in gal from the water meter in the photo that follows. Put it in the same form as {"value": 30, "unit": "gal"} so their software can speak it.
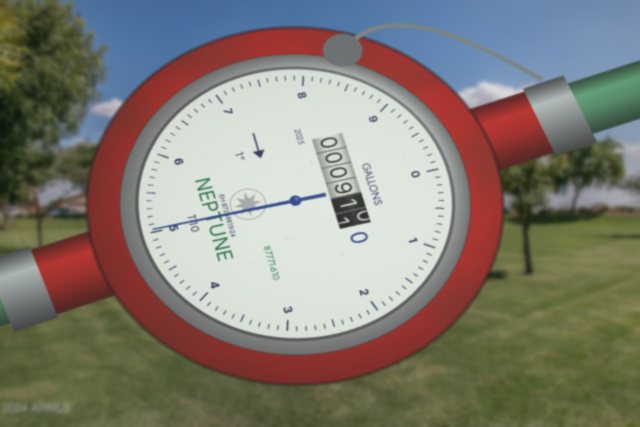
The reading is {"value": 9105.0, "unit": "gal"}
